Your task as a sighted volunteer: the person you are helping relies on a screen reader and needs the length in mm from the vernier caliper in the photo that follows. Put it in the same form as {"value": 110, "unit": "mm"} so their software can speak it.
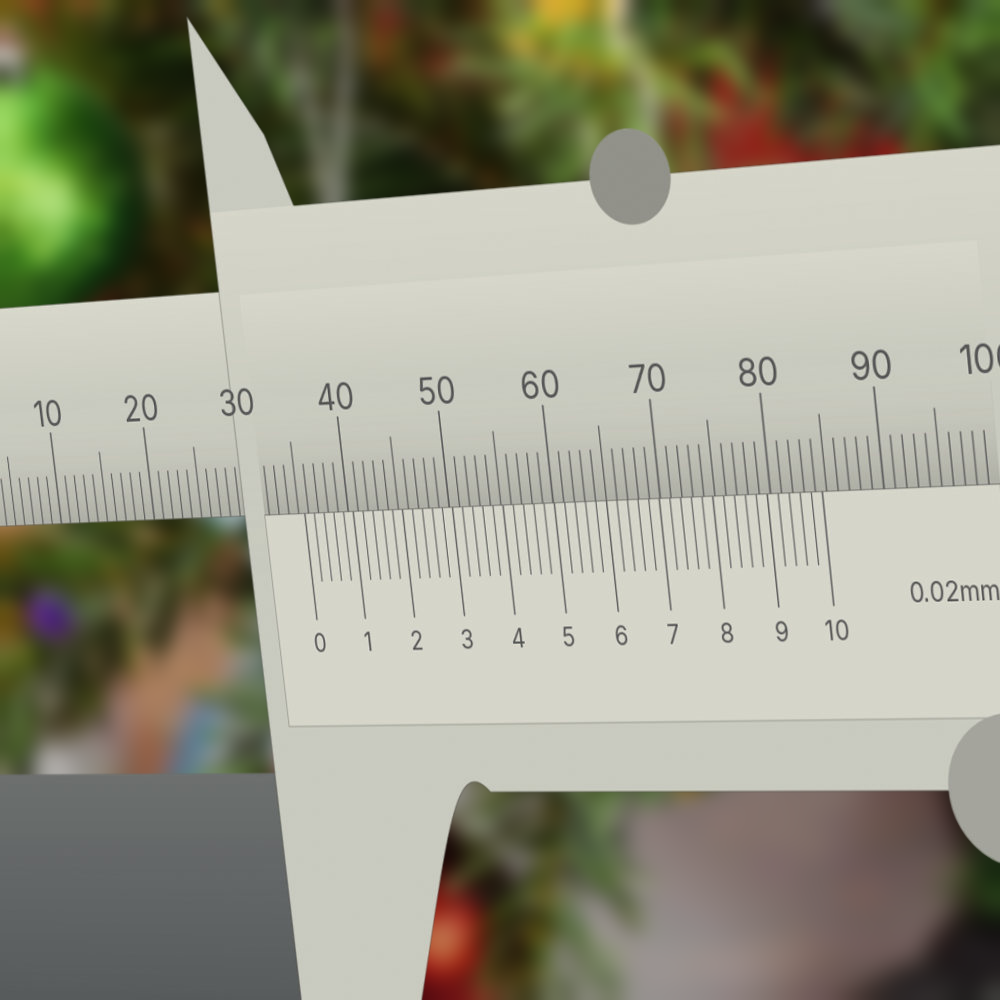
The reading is {"value": 35.6, "unit": "mm"}
